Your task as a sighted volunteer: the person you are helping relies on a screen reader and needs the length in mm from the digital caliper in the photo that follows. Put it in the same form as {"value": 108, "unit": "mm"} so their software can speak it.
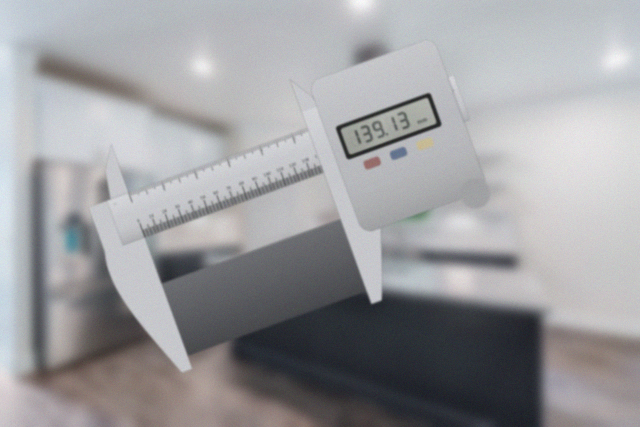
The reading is {"value": 139.13, "unit": "mm"}
